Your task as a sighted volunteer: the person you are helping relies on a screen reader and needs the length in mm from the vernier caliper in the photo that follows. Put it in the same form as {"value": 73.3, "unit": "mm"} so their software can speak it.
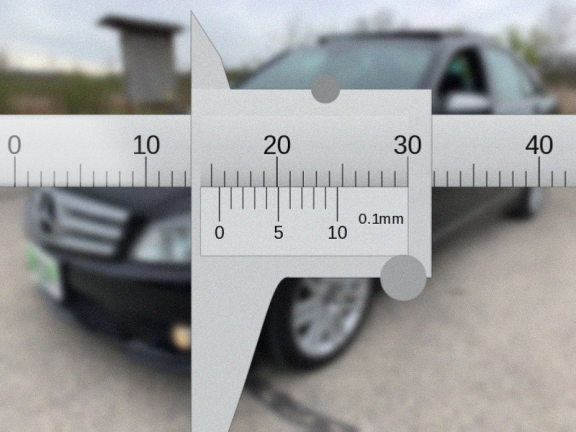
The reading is {"value": 15.6, "unit": "mm"}
